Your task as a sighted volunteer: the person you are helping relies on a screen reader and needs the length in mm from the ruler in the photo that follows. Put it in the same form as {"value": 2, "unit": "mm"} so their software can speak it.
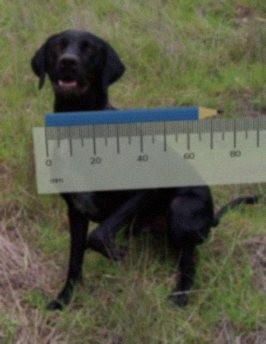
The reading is {"value": 75, "unit": "mm"}
